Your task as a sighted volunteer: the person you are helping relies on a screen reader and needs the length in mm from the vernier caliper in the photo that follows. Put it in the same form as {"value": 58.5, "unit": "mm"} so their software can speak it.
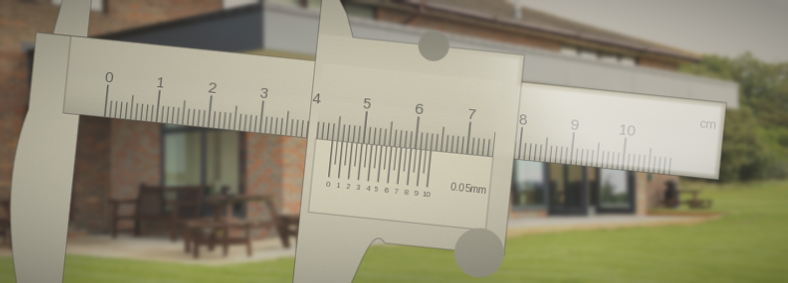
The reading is {"value": 44.0, "unit": "mm"}
